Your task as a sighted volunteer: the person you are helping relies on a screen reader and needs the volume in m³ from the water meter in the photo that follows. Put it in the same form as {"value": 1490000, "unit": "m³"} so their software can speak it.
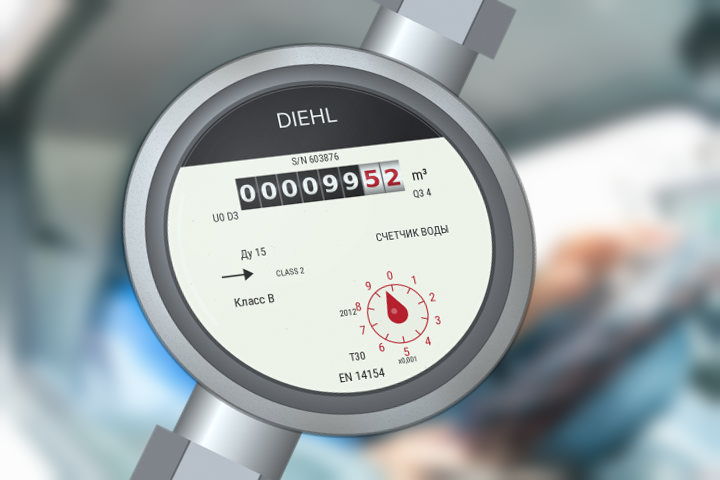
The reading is {"value": 99.519, "unit": "m³"}
